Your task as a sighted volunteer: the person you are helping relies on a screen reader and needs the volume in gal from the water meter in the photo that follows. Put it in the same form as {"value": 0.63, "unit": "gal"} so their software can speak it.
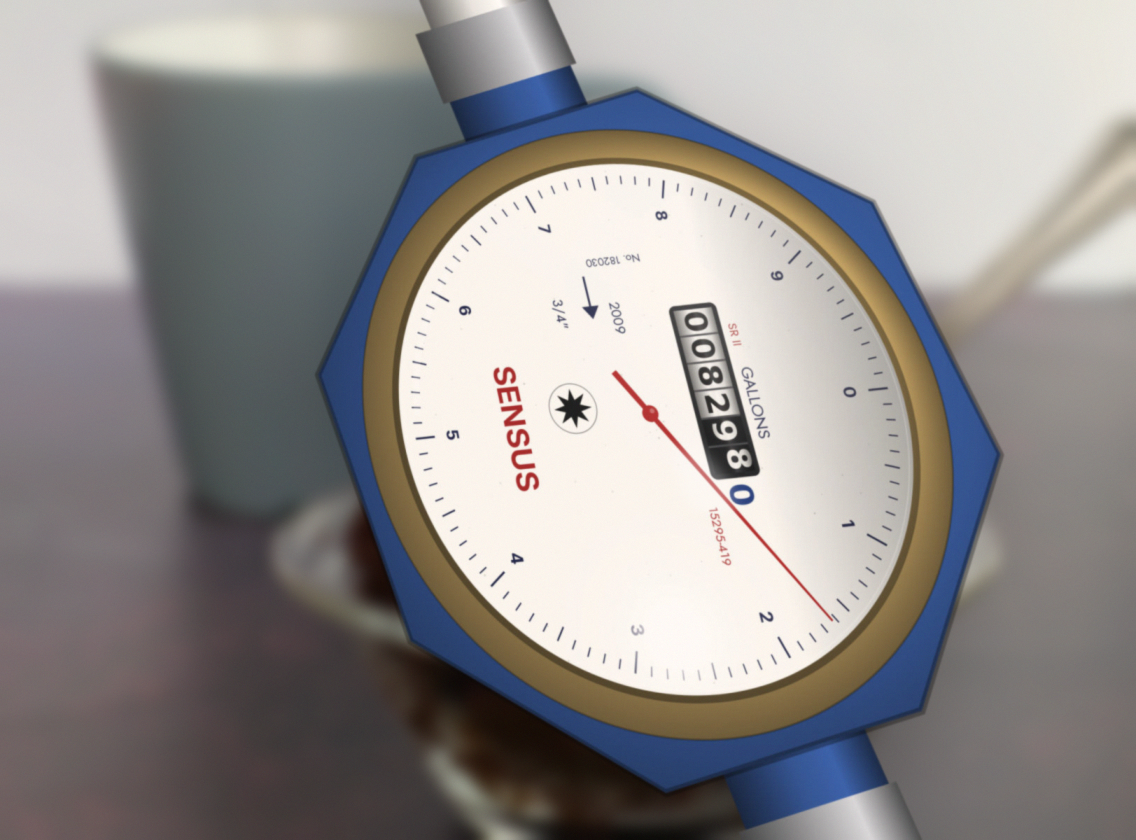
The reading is {"value": 82981.6, "unit": "gal"}
